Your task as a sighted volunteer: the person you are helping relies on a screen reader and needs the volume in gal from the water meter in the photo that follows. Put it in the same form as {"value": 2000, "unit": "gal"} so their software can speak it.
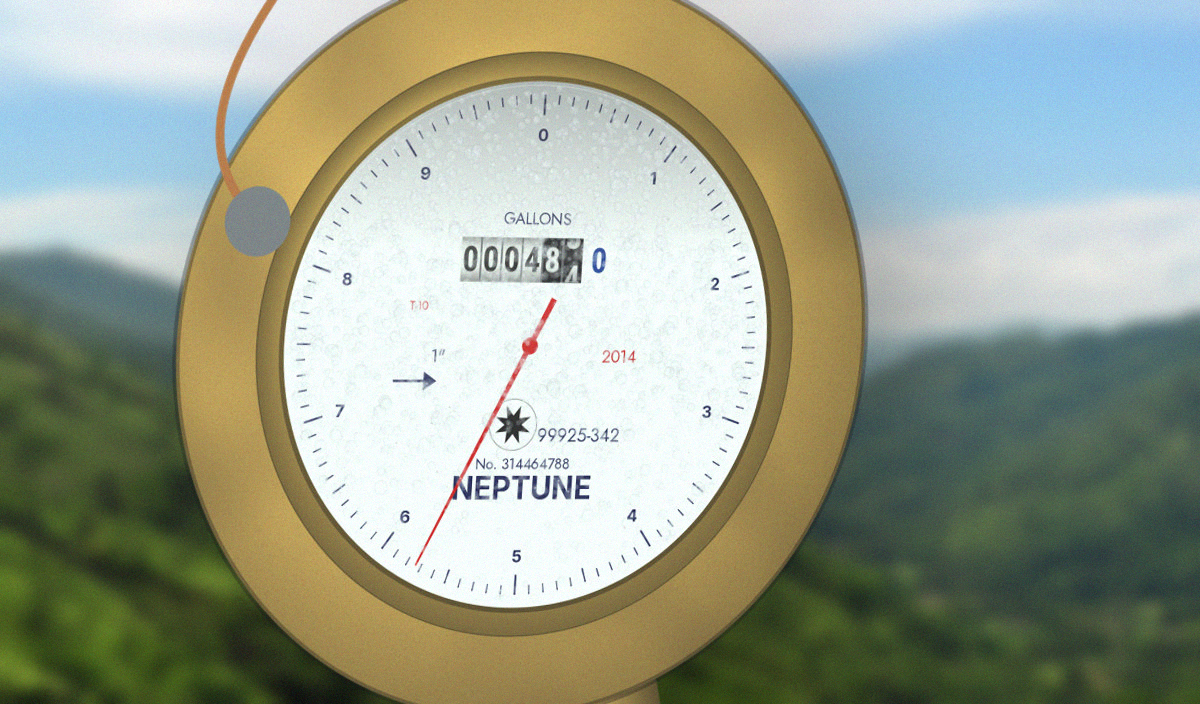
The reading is {"value": 4835.7, "unit": "gal"}
